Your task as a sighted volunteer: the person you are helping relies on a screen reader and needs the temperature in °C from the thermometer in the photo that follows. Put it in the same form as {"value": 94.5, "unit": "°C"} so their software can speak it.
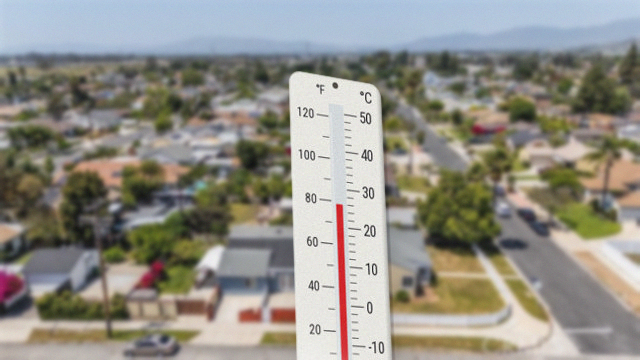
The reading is {"value": 26, "unit": "°C"}
